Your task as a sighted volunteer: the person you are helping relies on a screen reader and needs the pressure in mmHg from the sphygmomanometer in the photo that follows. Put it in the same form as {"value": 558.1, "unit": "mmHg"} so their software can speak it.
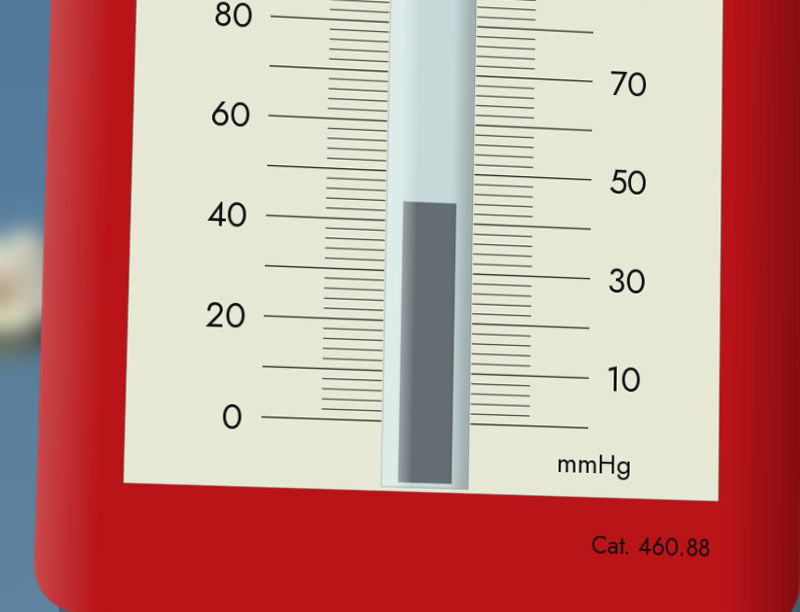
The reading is {"value": 44, "unit": "mmHg"}
